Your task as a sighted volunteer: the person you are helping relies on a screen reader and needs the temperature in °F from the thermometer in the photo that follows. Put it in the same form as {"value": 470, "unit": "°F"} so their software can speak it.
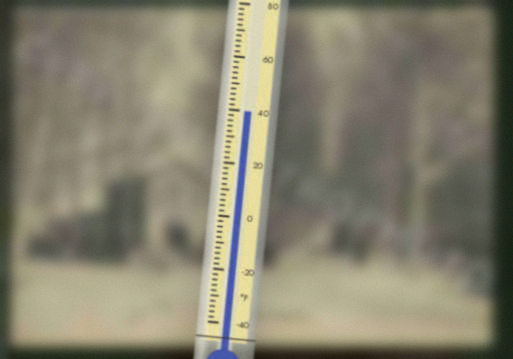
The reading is {"value": 40, "unit": "°F"}
